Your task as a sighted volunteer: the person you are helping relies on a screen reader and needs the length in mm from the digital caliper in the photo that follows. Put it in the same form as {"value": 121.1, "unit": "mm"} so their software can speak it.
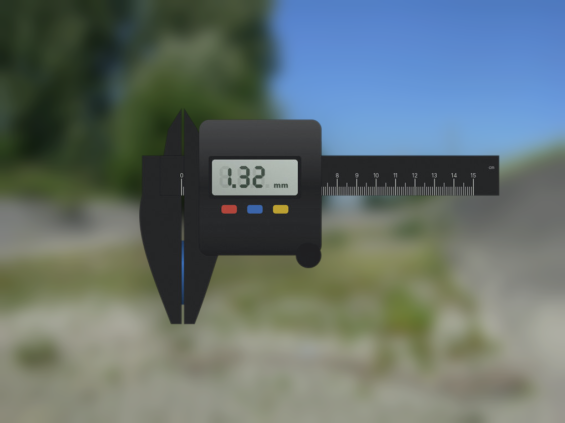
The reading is {"value": 1.32, "unit": "mm"}
